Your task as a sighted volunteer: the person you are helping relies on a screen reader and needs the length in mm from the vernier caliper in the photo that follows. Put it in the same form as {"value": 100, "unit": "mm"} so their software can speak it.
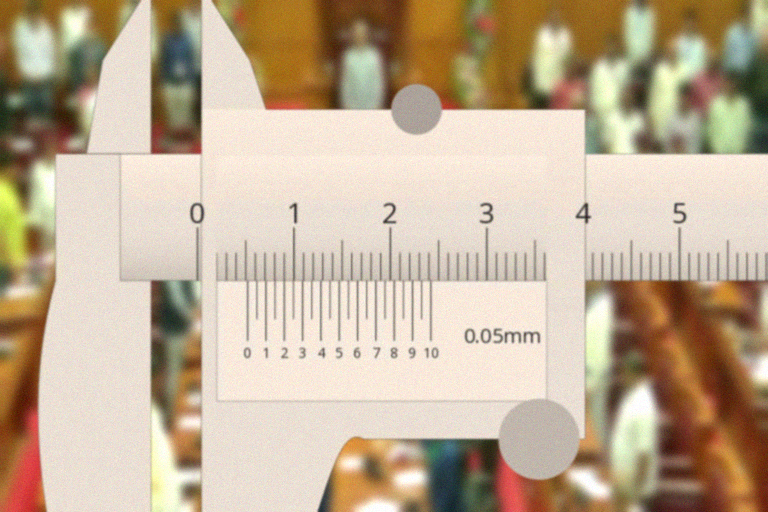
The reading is {"value": 5.2, "unit": "mm"}
